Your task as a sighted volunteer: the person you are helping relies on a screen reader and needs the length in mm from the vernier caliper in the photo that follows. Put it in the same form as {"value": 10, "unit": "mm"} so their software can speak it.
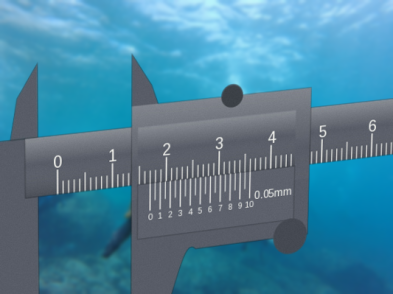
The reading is {"value": 17.0, "unit": "mm"}
